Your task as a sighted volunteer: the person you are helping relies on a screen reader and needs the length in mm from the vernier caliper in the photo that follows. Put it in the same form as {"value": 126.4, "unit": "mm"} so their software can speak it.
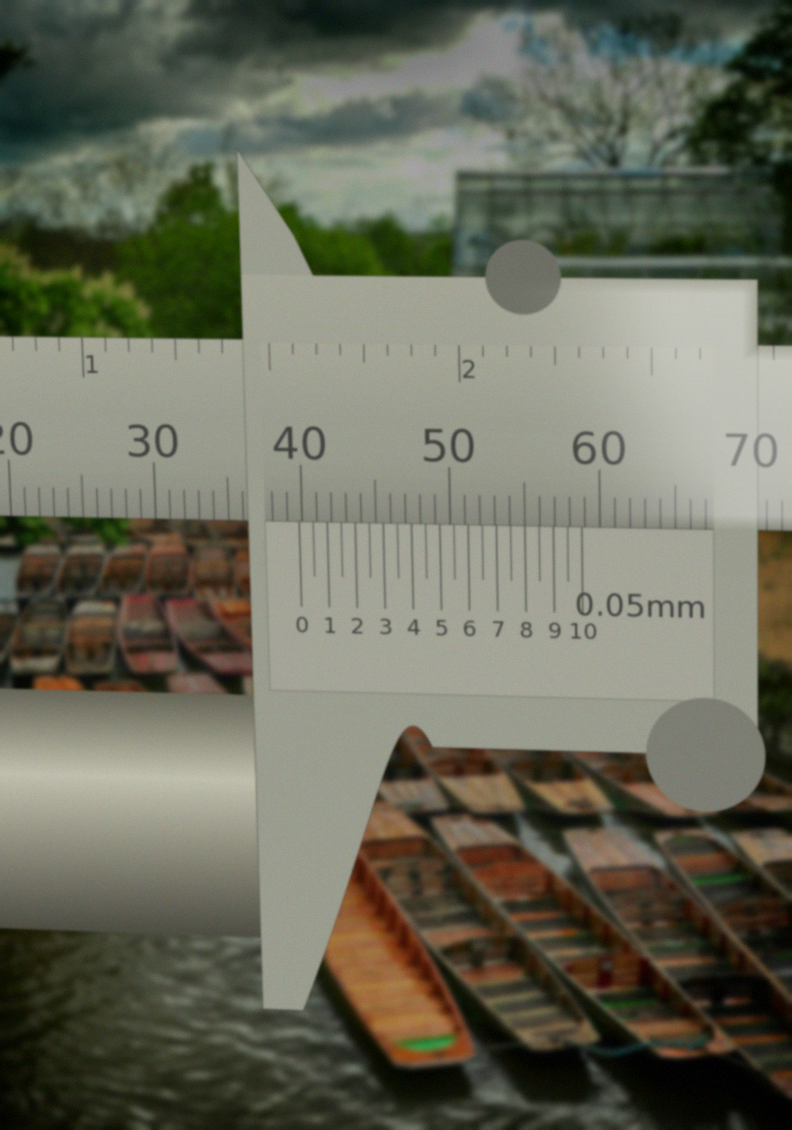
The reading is {"value": 39.8, "unit": "mm"}
